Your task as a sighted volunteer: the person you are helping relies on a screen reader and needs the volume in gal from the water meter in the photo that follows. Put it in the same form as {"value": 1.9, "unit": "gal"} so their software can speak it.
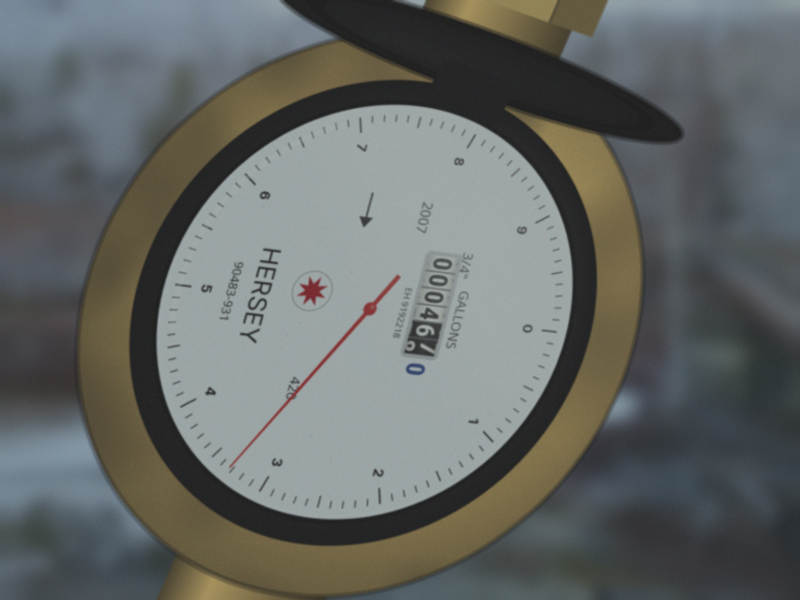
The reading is {"value": 4673.3, "unit": "gal"}
